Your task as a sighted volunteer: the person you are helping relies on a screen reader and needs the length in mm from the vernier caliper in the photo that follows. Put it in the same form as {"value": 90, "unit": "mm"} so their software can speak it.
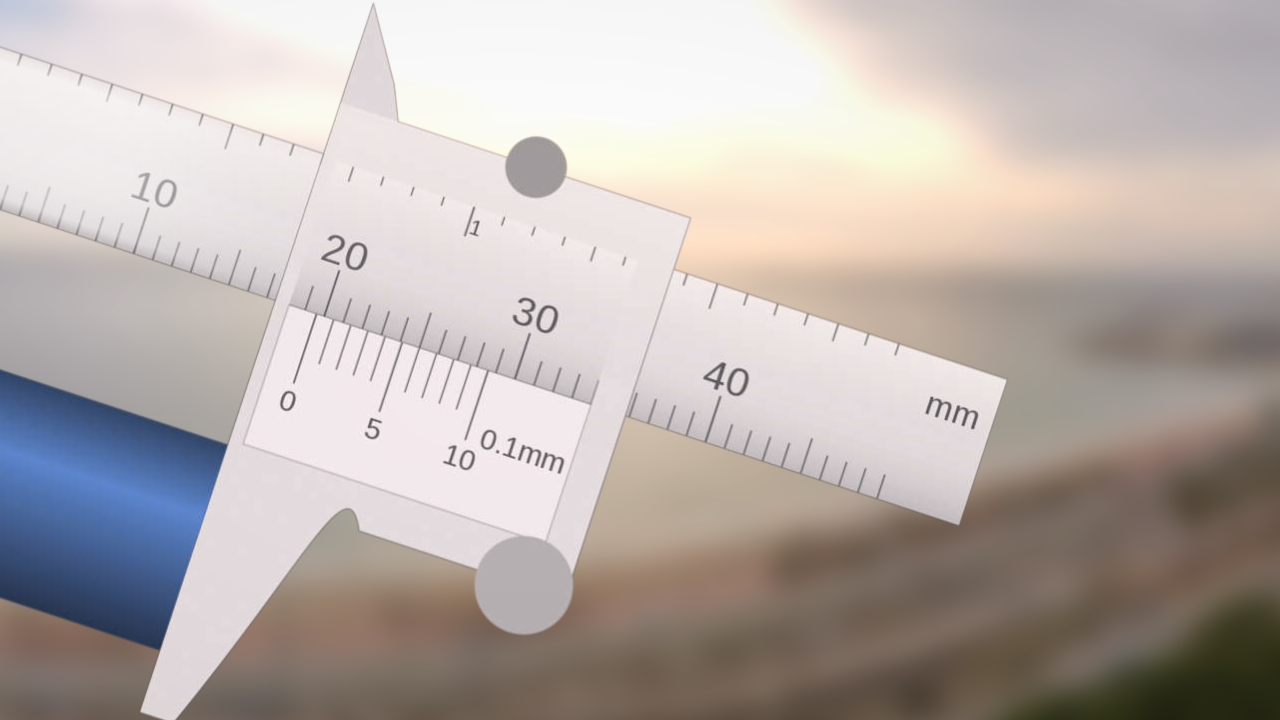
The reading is {"value": 19.6, "unit": "mm"}
